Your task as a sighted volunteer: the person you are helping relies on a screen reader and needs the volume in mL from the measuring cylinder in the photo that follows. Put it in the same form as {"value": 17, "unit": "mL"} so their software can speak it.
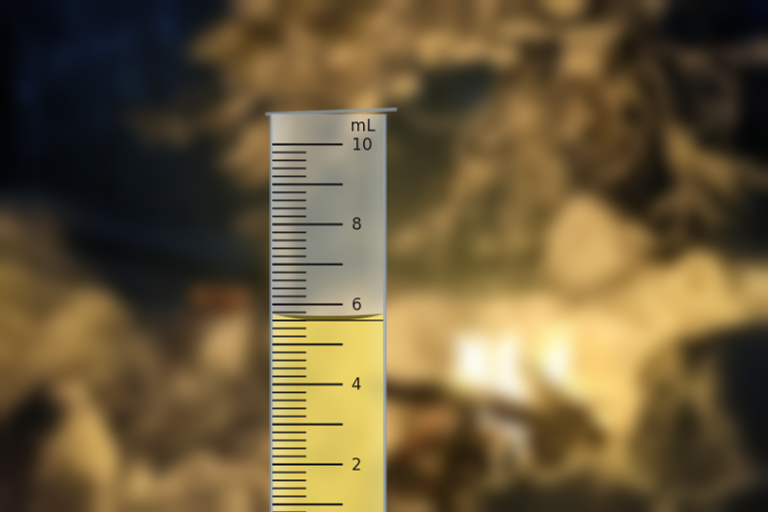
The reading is {"value": 5.6, "unit": "mL"}
